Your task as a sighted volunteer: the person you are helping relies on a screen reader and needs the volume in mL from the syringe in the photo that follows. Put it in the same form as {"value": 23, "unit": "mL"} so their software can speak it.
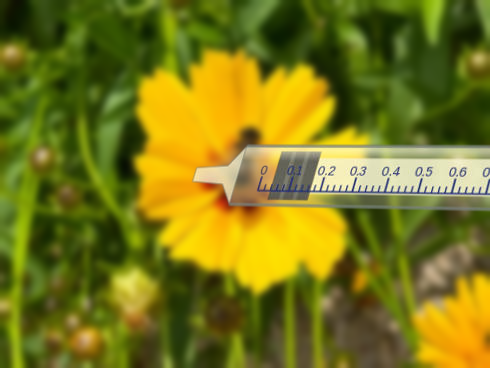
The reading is {"value": 0.04, "unit": "mL"}
